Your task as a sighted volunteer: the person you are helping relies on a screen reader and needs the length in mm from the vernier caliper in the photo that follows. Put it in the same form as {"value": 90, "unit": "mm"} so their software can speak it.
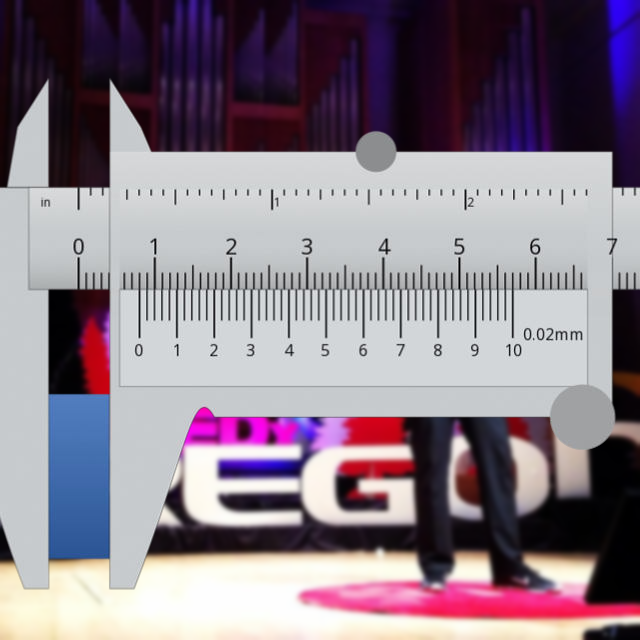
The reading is {"value": 8.0, "unit": "mm"}
